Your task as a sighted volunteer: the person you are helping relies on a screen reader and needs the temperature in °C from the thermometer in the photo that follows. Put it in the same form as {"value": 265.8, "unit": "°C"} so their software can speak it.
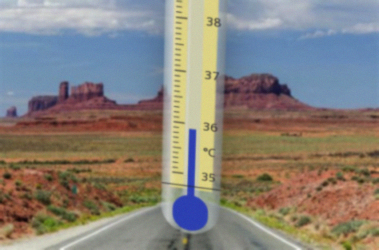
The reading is {"value": 35.9, "unit": "°C"}
